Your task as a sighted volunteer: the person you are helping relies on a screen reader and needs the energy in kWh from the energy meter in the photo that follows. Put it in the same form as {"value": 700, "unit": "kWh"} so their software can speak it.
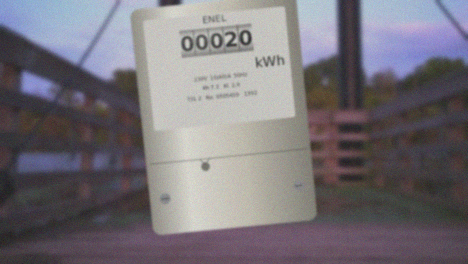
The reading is {"value": 20, "unit": "kWh"}
